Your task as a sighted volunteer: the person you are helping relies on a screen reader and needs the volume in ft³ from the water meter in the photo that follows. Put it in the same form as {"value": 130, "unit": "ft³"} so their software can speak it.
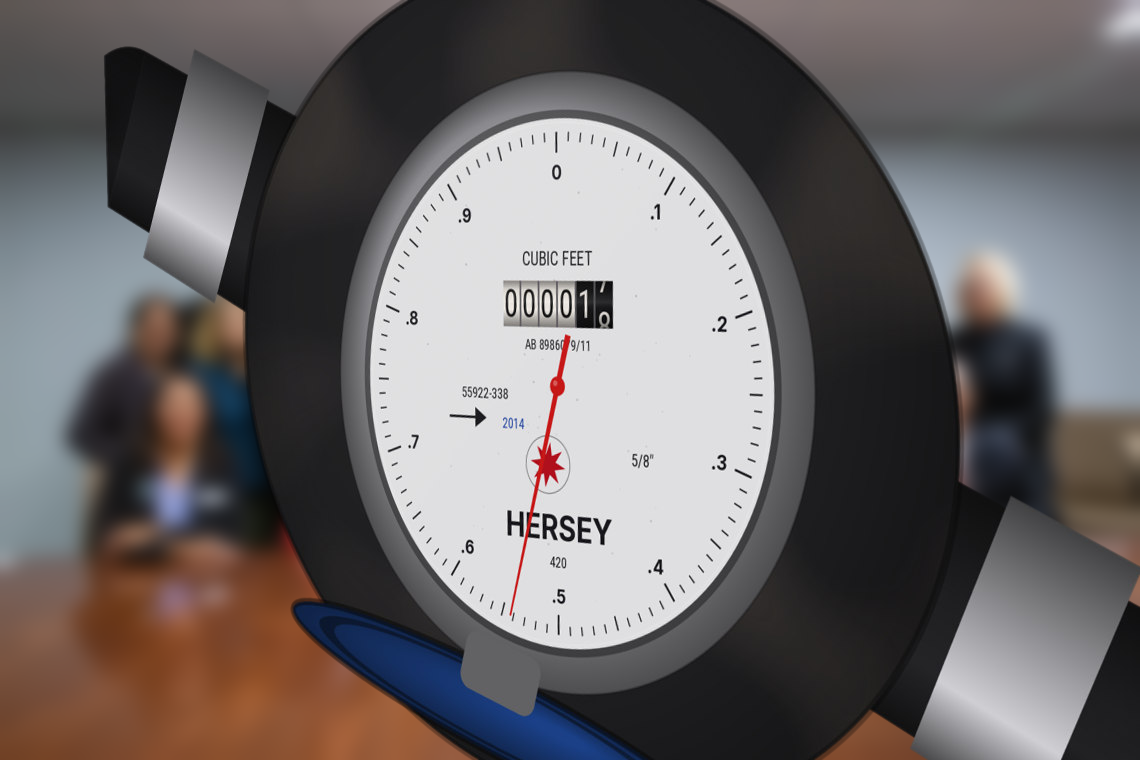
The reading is {"value": 17.54, "unit": "ft³"}
